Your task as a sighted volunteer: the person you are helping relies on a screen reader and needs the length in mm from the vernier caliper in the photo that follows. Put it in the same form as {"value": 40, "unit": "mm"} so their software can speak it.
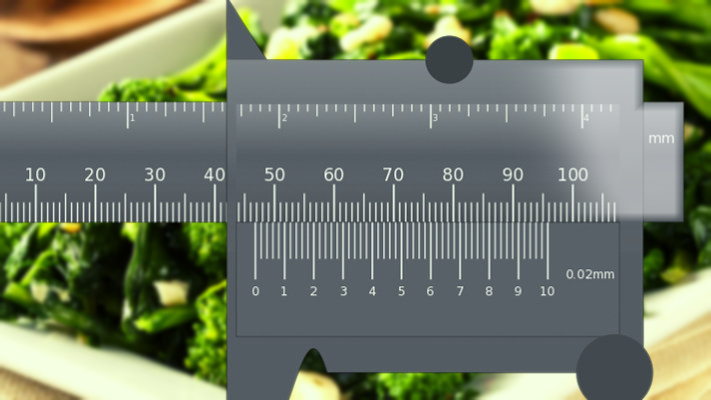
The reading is {"value": 46.8, "unit": "mm"}
